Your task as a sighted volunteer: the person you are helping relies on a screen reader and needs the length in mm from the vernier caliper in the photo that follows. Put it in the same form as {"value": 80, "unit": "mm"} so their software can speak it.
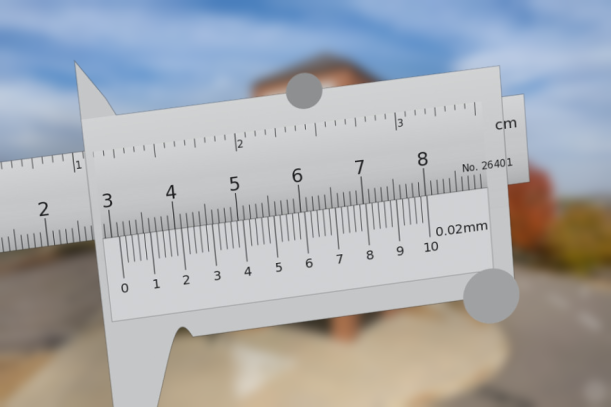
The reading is {"value": 31.2, "unit": "mm"}
